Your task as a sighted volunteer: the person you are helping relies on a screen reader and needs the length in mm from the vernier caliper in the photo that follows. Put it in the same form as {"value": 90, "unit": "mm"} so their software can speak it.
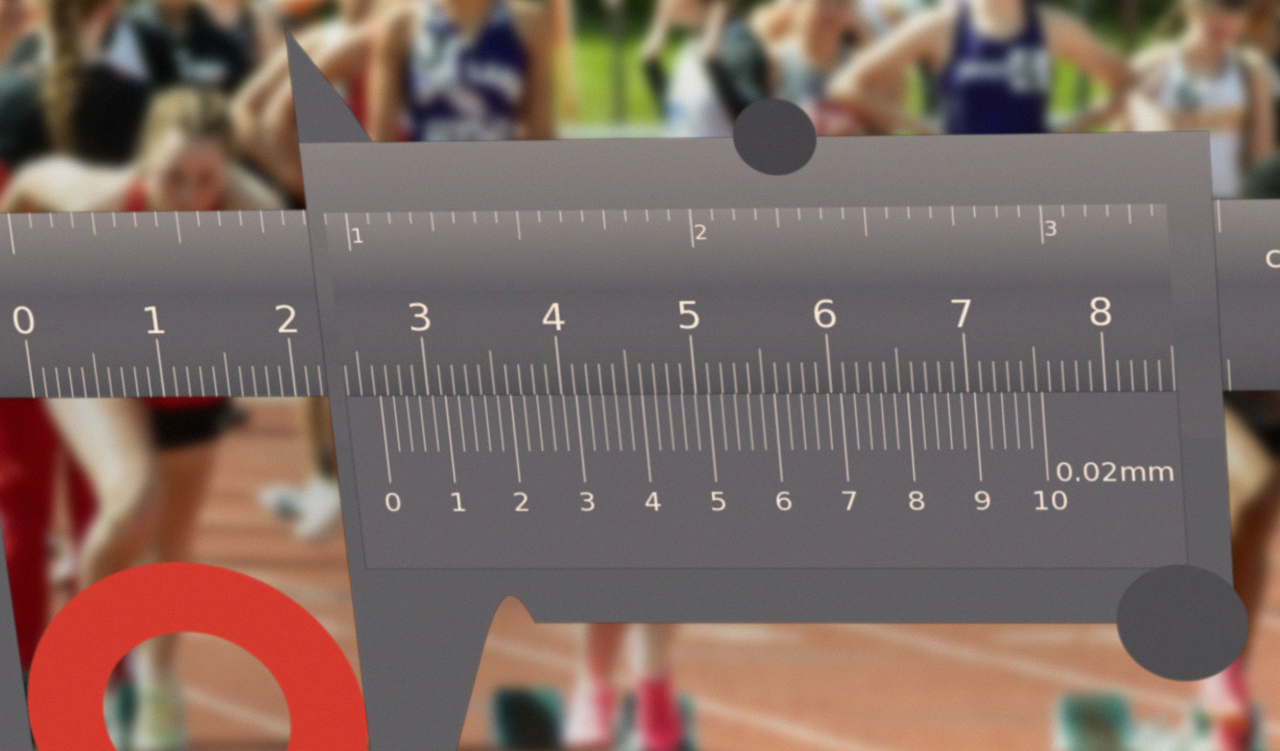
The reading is {"value": 26.4, "unit": "mm"}
